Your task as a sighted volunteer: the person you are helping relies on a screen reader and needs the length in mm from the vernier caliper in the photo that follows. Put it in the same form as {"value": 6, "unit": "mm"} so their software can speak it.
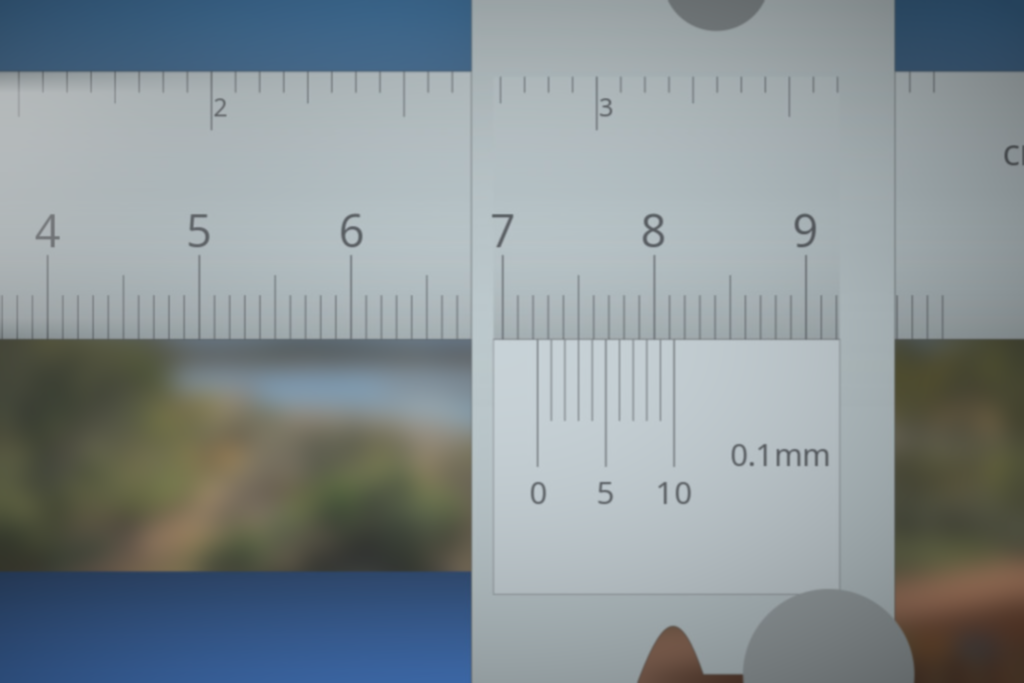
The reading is {"value": 72.3, "unit": "mm"}
